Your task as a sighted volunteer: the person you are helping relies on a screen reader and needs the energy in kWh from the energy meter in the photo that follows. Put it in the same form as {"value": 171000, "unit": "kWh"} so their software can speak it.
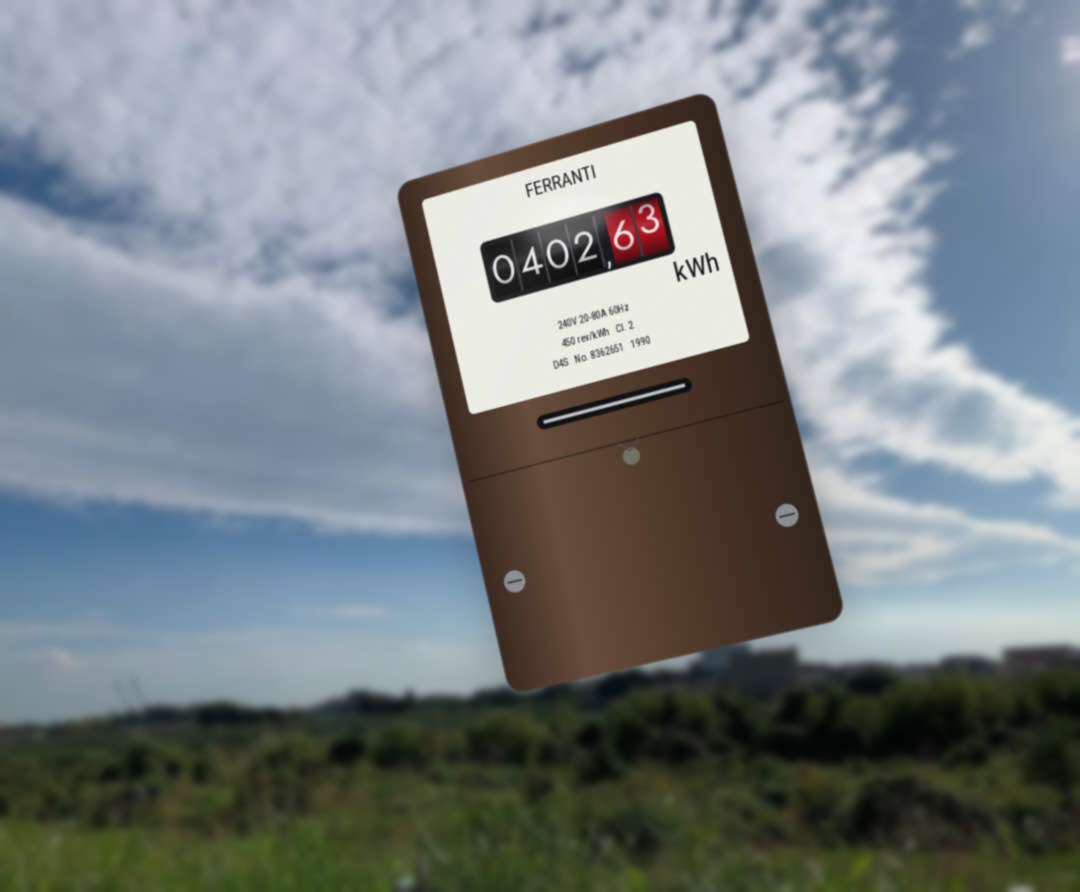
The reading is {"value": 402.63, "unit": "kWh"}
